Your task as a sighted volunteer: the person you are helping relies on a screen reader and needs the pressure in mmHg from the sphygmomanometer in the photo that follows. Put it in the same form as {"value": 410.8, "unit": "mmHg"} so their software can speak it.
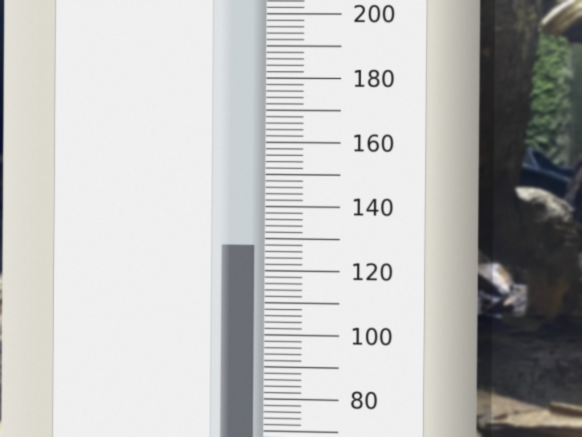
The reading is {"value": 128, "unit": "mmHg"}
